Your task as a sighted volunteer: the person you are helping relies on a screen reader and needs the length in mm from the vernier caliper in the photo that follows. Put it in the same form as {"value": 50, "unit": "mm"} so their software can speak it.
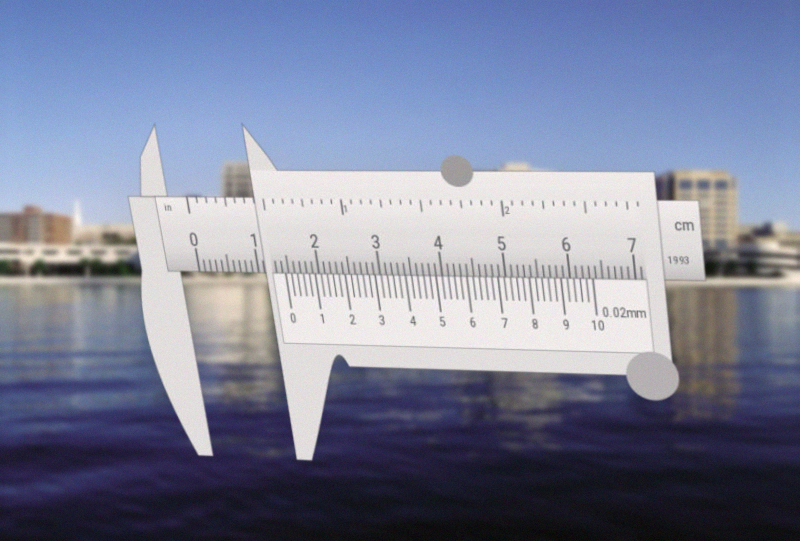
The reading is {"value": 14.5, "unit": "mm"}
